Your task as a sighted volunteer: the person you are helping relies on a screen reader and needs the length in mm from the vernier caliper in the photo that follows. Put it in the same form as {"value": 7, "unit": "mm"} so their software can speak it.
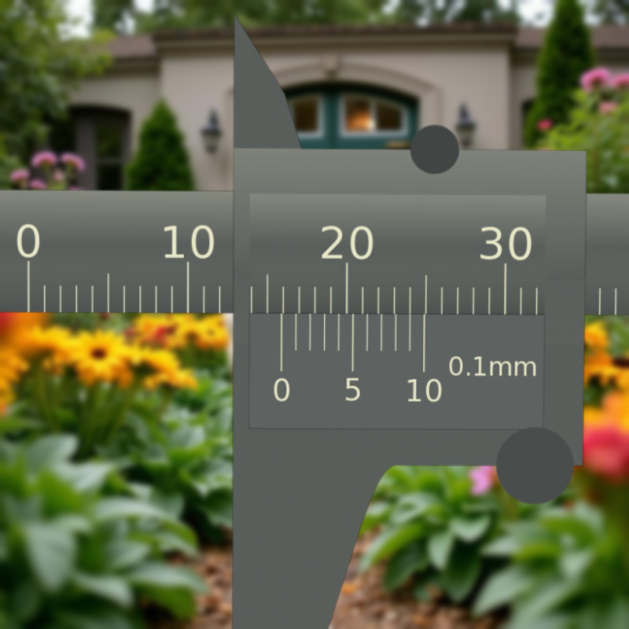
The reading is {"value": 15.9, "unit": "mm"}
